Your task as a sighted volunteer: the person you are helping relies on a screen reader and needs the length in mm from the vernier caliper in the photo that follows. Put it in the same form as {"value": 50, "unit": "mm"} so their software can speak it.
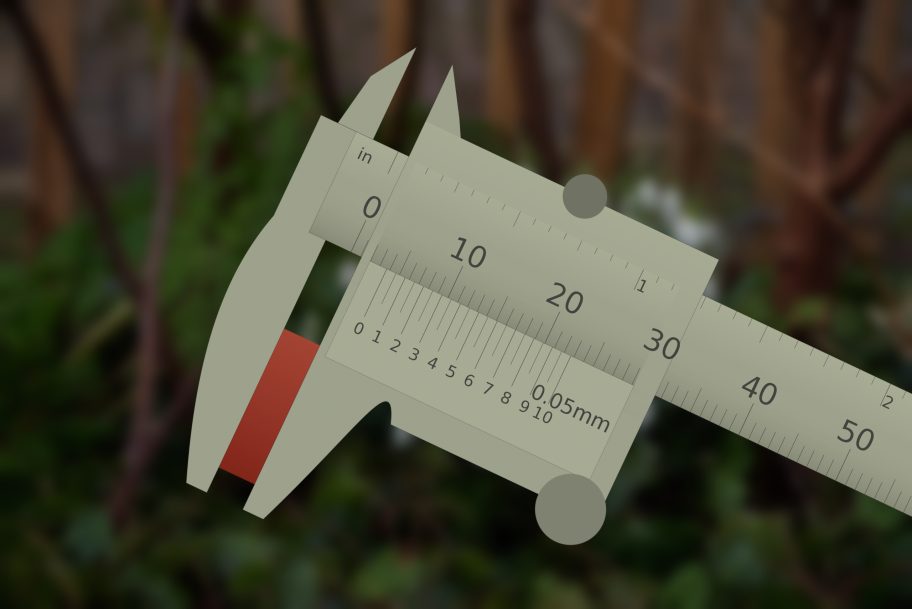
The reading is {"value": 3.7, "unit": "mm"}
